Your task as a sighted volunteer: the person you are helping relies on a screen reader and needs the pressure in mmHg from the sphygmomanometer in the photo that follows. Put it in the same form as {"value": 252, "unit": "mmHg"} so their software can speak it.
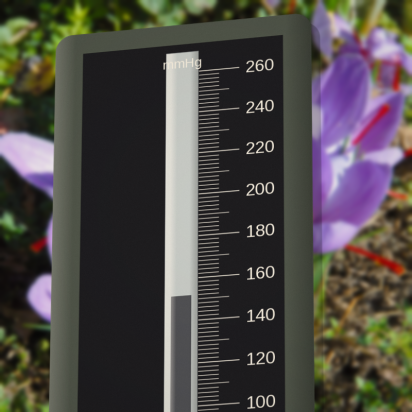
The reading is {"value": 152, "unit": "mmHg"}
